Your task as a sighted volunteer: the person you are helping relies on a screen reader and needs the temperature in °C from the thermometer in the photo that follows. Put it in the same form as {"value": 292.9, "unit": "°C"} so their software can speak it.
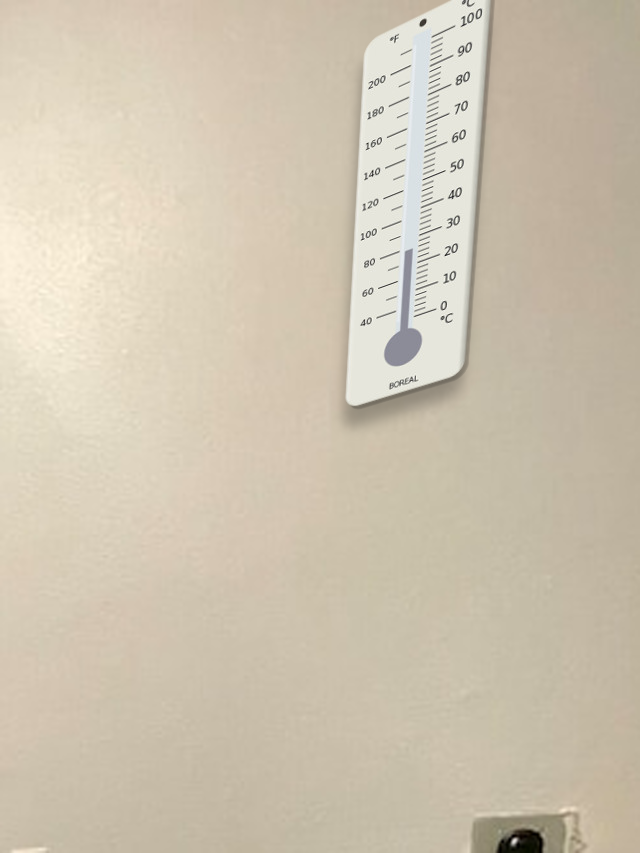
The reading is {"value": 26, "unit": "°C"}
